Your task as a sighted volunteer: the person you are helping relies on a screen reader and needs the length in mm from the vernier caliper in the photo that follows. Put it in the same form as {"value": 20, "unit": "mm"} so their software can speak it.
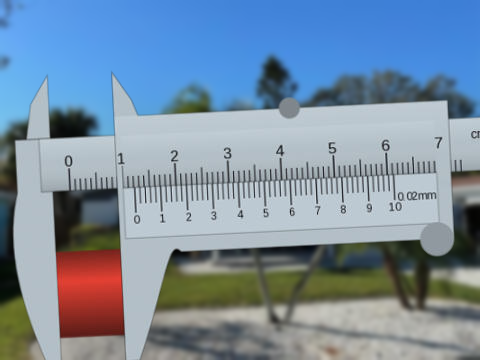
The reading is {"value": 12.2, "unit": "mm"}
